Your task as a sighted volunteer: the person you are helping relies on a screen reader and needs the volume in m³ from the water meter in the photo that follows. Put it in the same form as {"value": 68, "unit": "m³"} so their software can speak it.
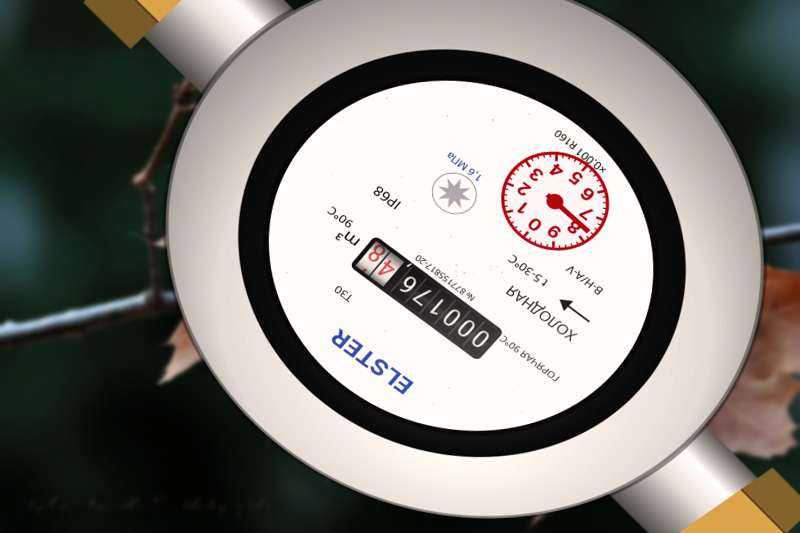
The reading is {"value": 176.477, "unit": "m³"}
